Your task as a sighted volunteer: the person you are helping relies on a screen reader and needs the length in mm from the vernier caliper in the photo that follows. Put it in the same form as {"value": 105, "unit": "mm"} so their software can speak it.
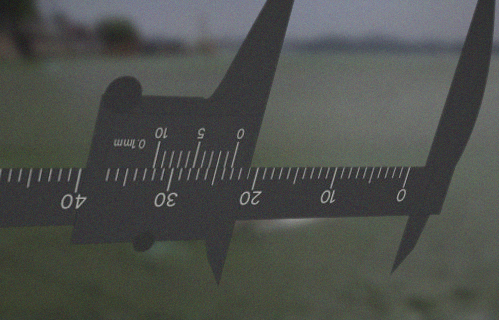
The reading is {"value": 23.2, "unit": "mm"}
